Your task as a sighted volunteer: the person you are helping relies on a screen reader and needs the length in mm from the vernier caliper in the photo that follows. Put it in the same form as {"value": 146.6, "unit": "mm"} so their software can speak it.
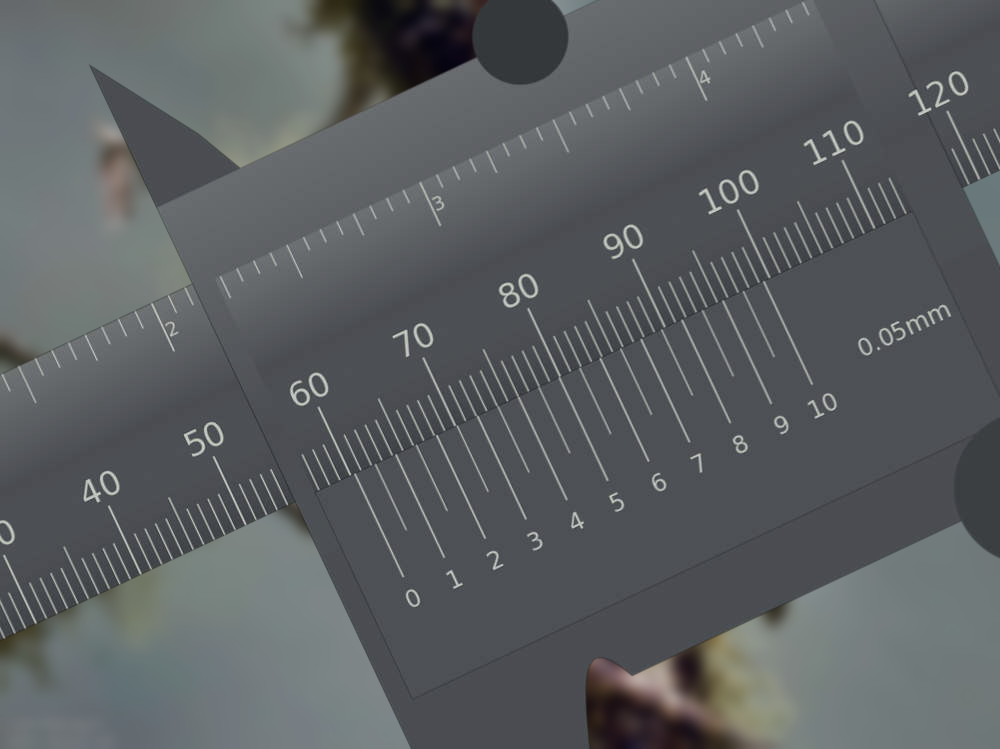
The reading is {"value": 60.4, "unit": "mm"}
